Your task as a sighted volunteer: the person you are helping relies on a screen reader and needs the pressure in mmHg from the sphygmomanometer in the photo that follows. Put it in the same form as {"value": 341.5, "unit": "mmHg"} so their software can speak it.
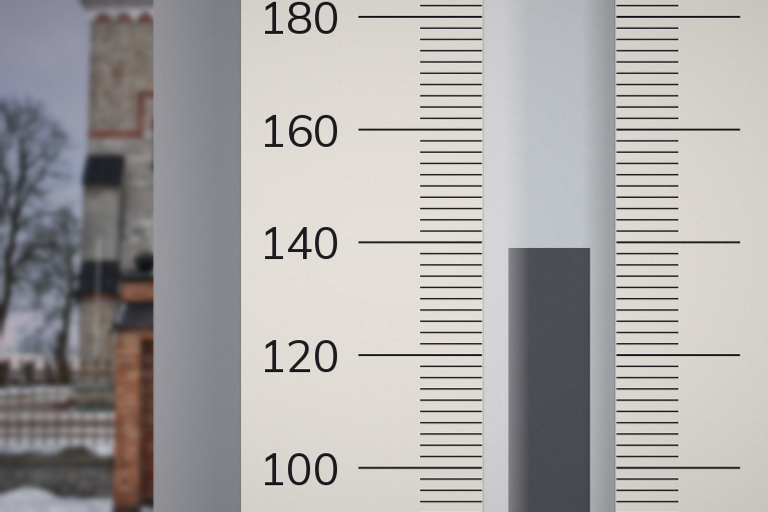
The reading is {"value": 139, "unit": "mmHg"}
